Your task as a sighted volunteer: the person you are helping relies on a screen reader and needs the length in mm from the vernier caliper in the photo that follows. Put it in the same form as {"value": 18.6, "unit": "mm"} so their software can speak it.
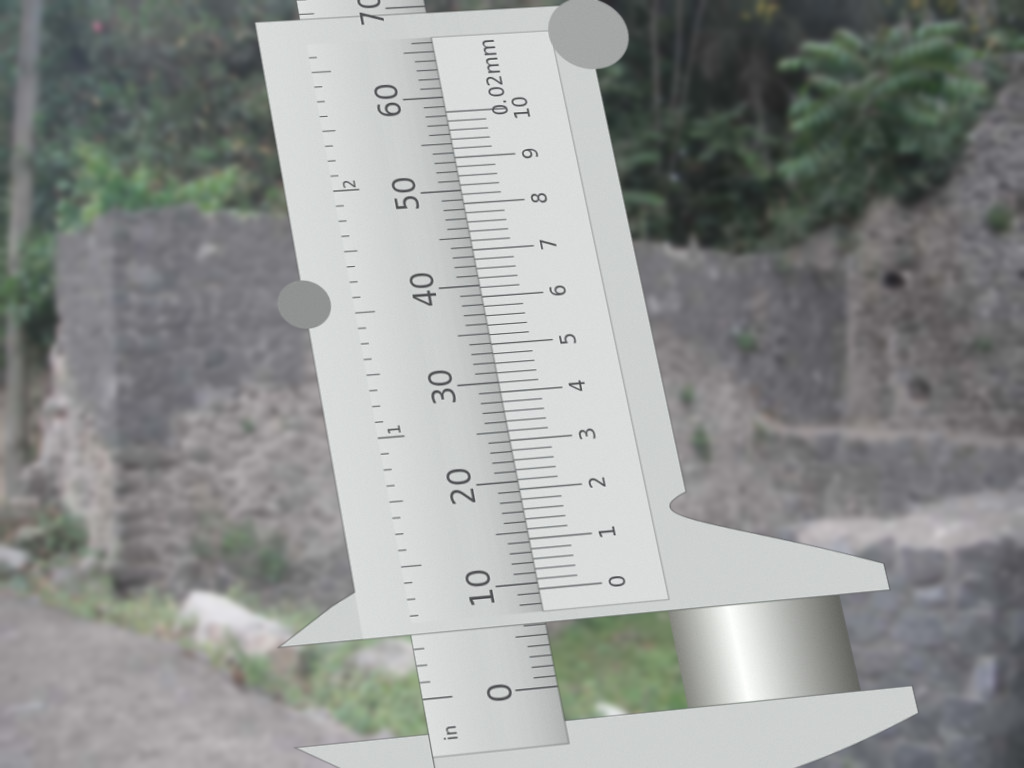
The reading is {"value": 9.4, "unit": "mm"}
